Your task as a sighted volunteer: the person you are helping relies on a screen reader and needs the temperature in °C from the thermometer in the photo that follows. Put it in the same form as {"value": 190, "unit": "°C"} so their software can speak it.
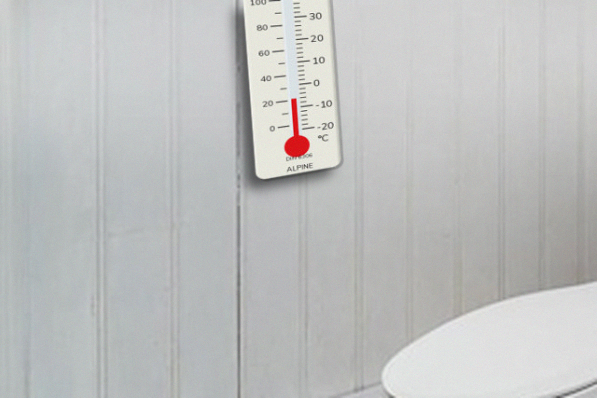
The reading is {"value": -6, "unit": "°C"}
